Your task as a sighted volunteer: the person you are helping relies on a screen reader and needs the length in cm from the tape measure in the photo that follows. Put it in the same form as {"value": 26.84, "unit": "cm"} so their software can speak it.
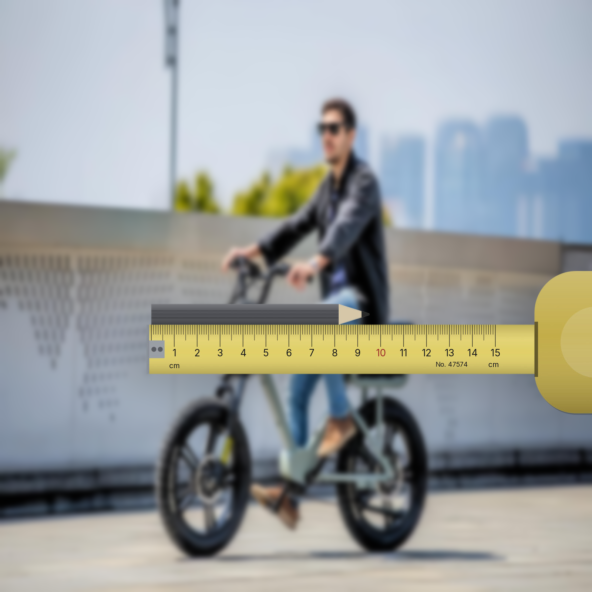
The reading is {"value": 9.5, "unit": "cm"}
